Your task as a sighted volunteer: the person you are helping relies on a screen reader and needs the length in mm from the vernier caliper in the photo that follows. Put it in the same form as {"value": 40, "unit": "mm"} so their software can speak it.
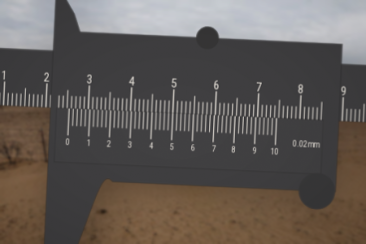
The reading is {"value": 25.5, "unit": "mm"}
